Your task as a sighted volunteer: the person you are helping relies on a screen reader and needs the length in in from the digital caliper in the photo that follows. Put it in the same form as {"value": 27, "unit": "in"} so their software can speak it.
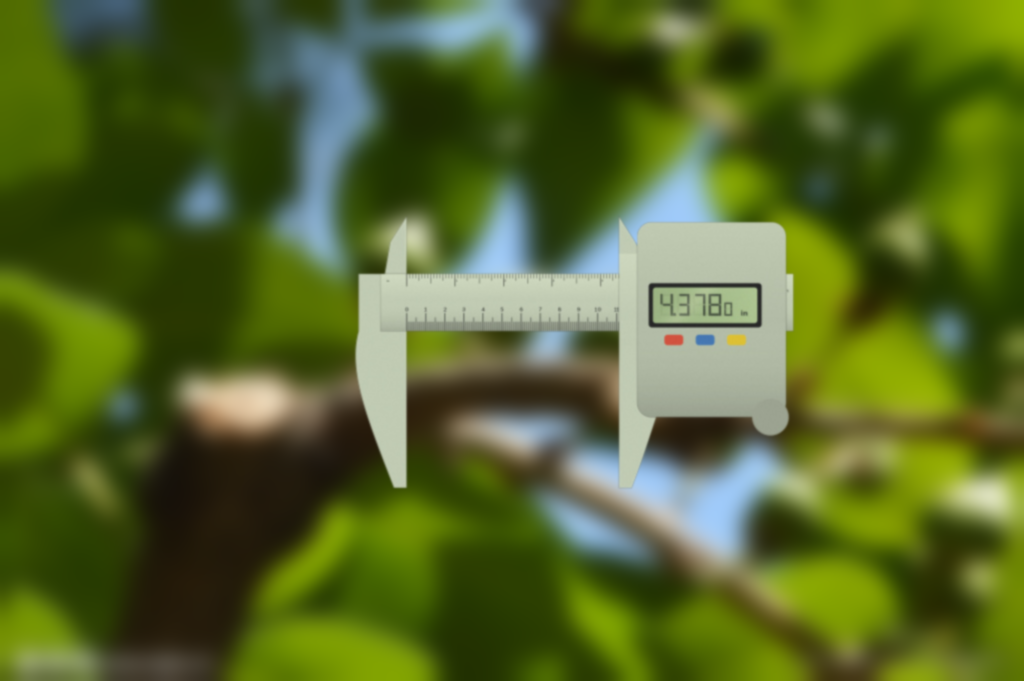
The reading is {"value": 4.3780, "unit": "in"}
